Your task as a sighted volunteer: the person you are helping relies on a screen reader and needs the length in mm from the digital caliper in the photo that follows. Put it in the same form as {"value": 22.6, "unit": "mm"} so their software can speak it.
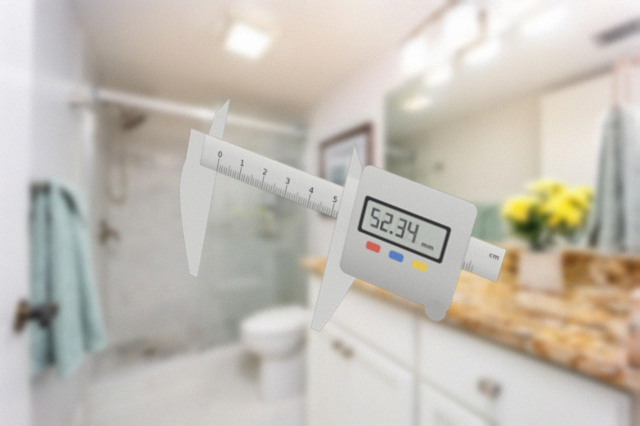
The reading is {"value": 52.34, "unit": "mm"}
